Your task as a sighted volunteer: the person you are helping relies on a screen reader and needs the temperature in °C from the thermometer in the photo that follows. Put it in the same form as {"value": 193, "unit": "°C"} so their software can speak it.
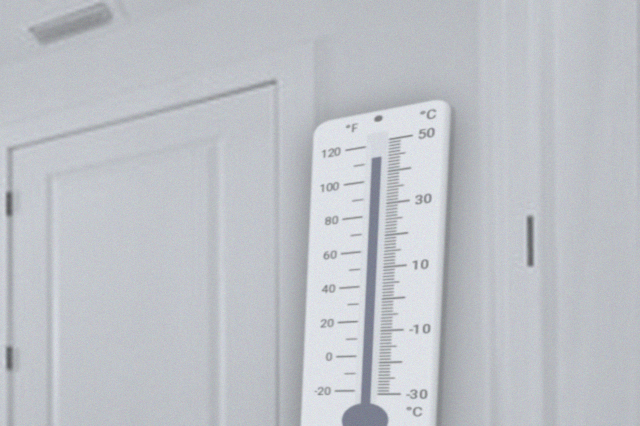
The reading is {"value": 45, "unit": "°C"}
